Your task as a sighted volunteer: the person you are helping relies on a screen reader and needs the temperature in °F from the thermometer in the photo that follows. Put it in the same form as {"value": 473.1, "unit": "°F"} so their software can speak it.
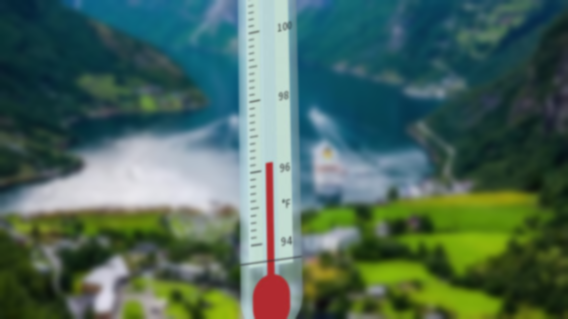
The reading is {"value": 96.2, "unit": "°F"}
